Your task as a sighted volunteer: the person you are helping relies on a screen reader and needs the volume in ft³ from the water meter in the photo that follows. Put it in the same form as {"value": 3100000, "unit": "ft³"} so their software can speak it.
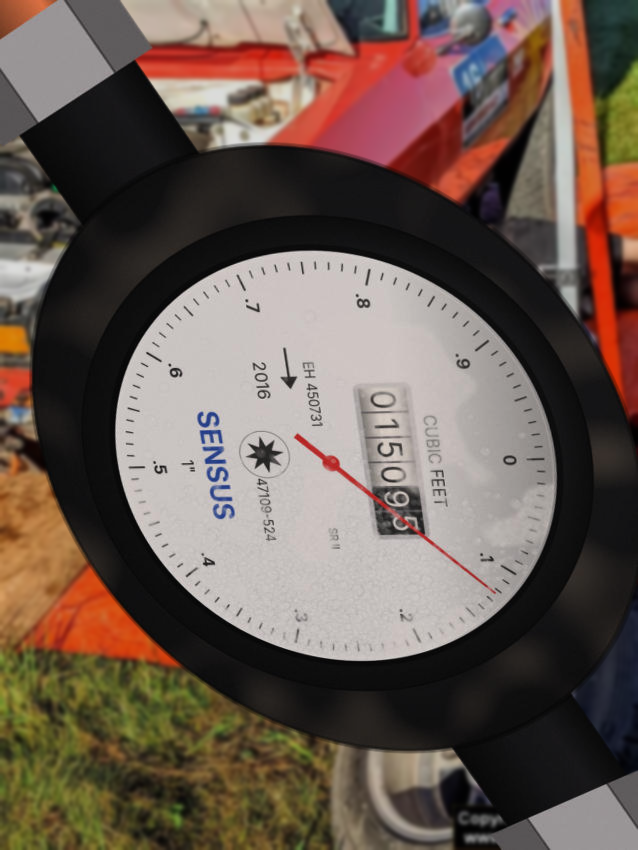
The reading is {"value": 15095.12, "unit": "ft³"}
